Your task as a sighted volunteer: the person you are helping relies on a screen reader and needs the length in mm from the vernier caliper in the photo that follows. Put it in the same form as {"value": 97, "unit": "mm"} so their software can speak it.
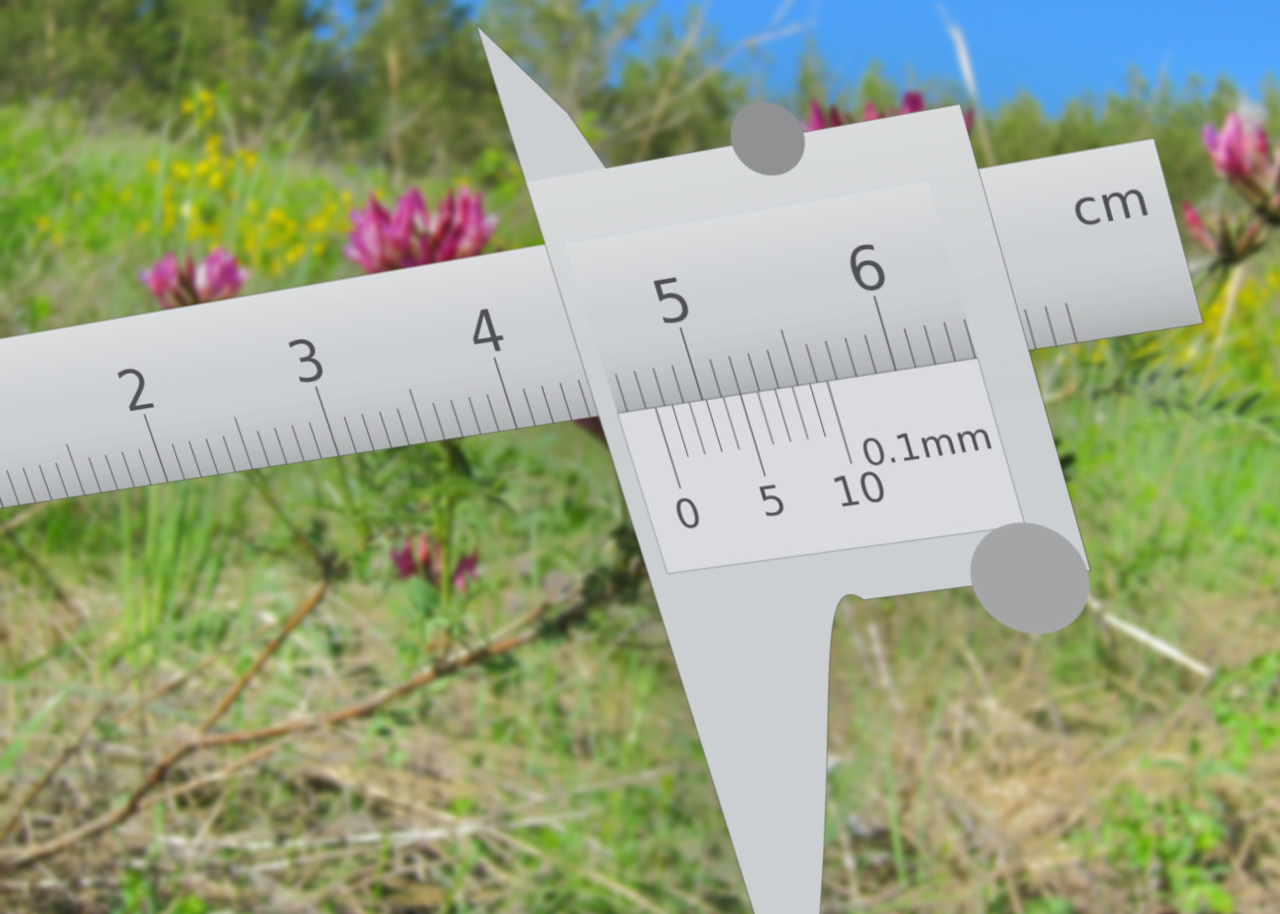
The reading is {"value": 47.5, "unit": "mm"}
